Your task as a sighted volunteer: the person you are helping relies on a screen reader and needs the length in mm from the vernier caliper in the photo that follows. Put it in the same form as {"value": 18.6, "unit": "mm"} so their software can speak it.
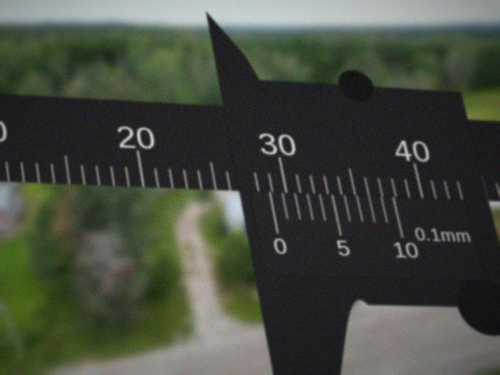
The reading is {"value": 28.8, "unit": "mm"}
